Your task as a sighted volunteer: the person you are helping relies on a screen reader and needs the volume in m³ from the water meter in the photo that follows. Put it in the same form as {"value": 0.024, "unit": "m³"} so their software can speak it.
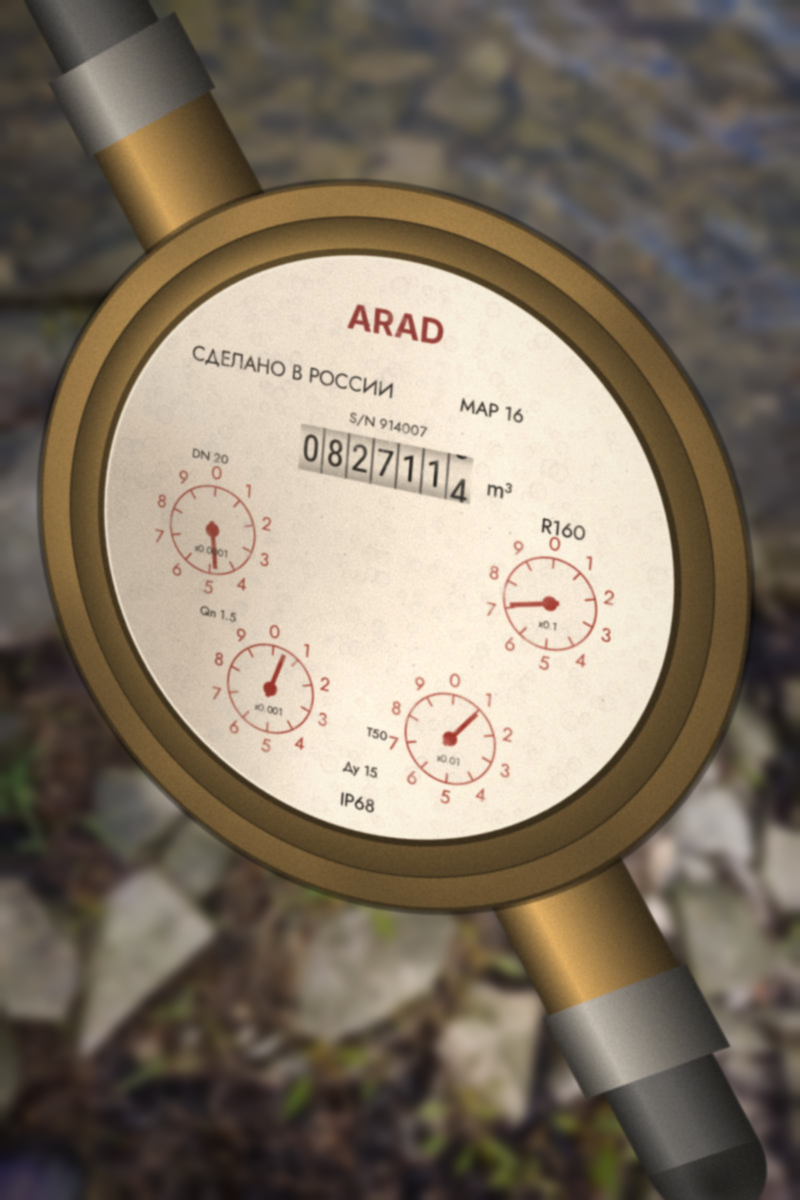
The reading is {"value": 827113.7104, "unit": "m³"}
